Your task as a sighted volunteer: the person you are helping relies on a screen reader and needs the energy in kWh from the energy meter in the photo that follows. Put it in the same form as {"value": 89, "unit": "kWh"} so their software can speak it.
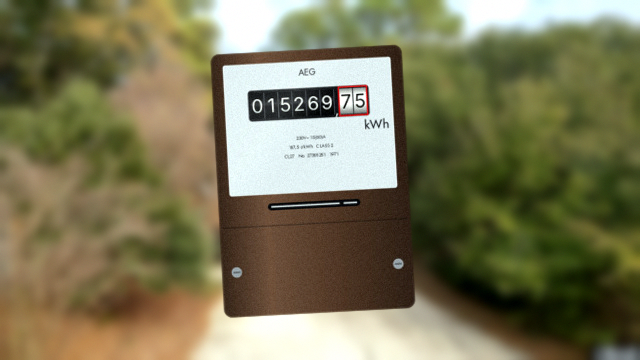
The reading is {"value": 15269.75, "unit": "kWh"}
